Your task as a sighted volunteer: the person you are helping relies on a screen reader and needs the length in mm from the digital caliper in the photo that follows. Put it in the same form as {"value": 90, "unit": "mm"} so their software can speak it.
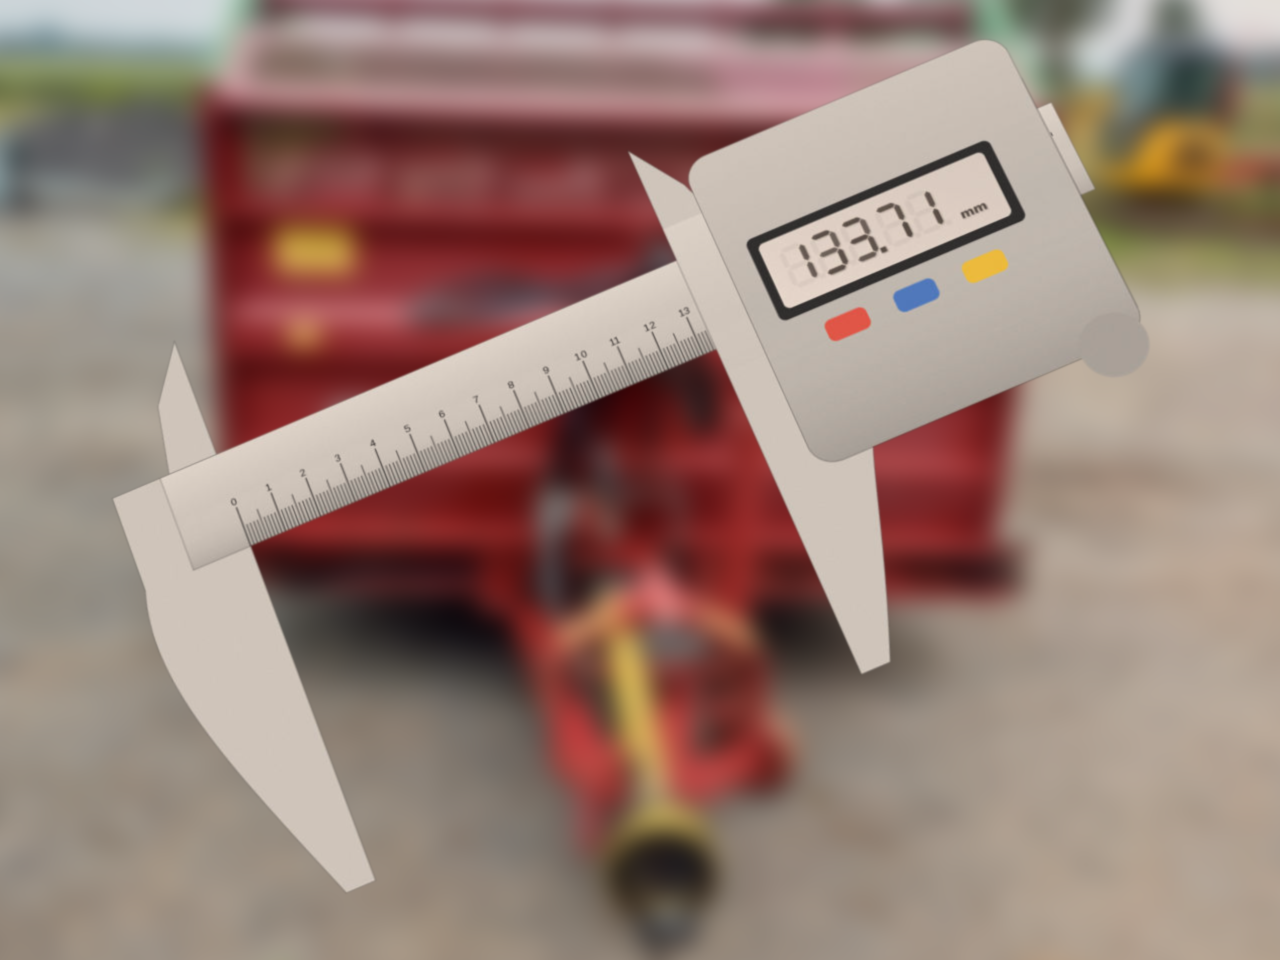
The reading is {"value": 133.71, "unit": "mm"}
